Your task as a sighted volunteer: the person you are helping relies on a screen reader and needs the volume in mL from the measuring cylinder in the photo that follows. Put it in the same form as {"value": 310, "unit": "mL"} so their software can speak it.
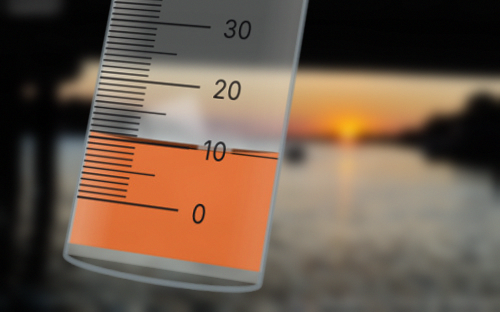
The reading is {"value": 10, "unit": "mL"}
